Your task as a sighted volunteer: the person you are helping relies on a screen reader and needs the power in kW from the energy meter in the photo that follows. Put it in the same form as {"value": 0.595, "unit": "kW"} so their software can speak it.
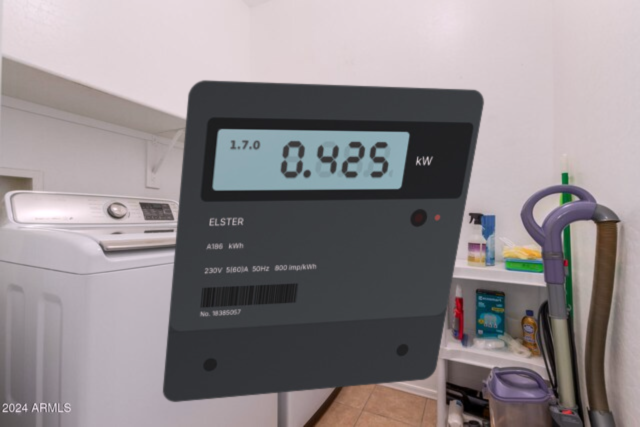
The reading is {"value": 0.425, "unit": "kW"}
